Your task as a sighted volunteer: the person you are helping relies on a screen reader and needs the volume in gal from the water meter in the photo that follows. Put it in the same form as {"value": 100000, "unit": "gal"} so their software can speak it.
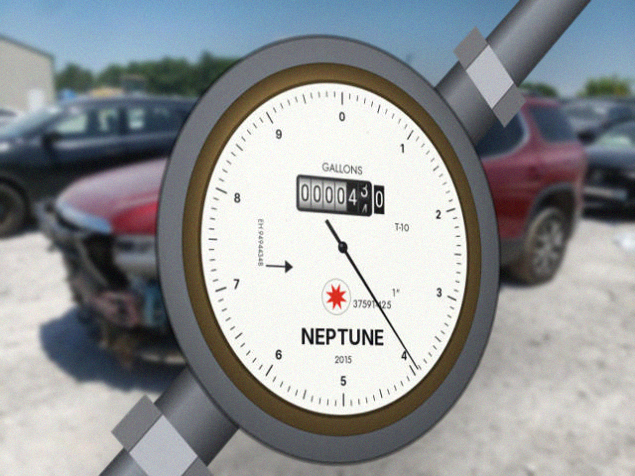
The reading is {"value": 433.9, "unit": "gal"}
